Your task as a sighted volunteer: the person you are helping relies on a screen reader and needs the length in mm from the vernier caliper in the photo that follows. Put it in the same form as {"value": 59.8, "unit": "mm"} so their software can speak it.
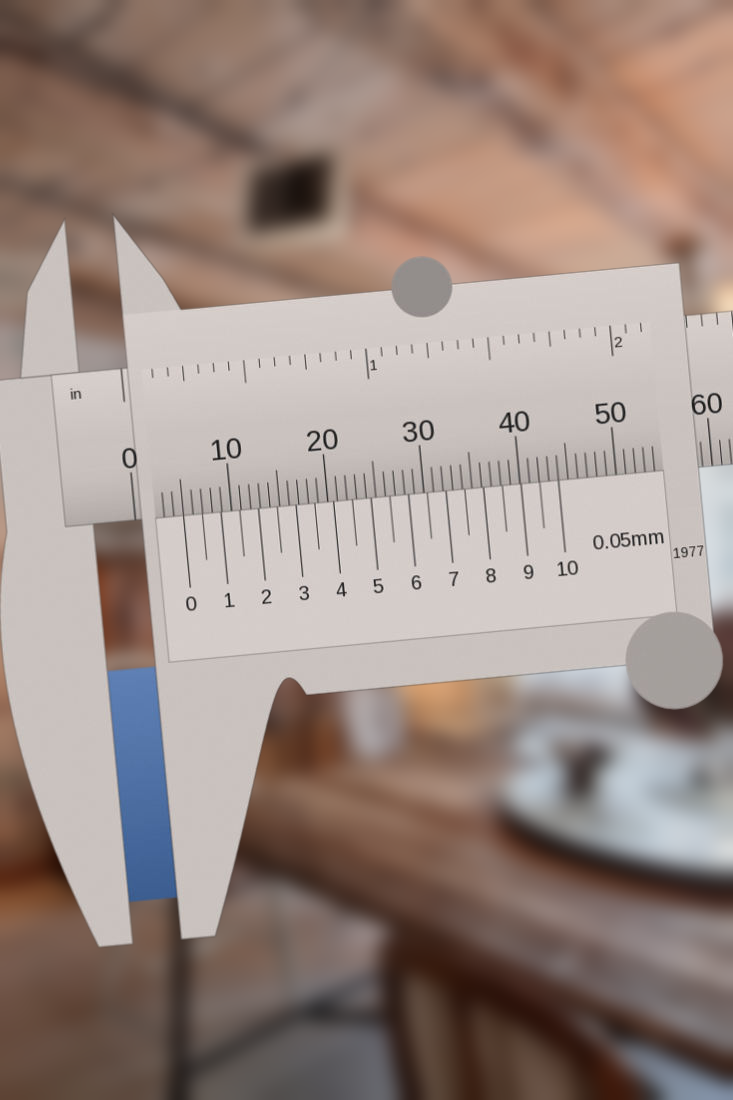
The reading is {"value": 5.0, "unit": "mm"}
